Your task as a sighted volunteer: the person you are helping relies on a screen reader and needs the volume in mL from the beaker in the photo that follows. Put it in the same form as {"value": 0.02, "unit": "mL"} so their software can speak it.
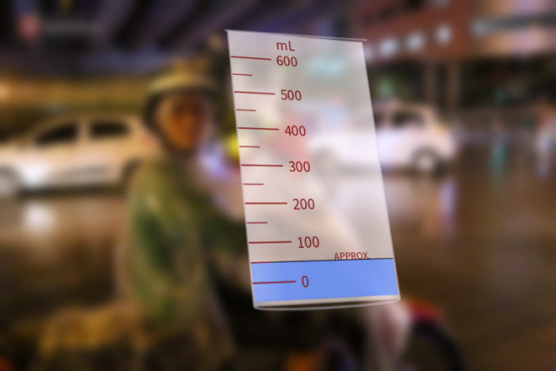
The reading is {"value": 50, "unit": "mL"}
